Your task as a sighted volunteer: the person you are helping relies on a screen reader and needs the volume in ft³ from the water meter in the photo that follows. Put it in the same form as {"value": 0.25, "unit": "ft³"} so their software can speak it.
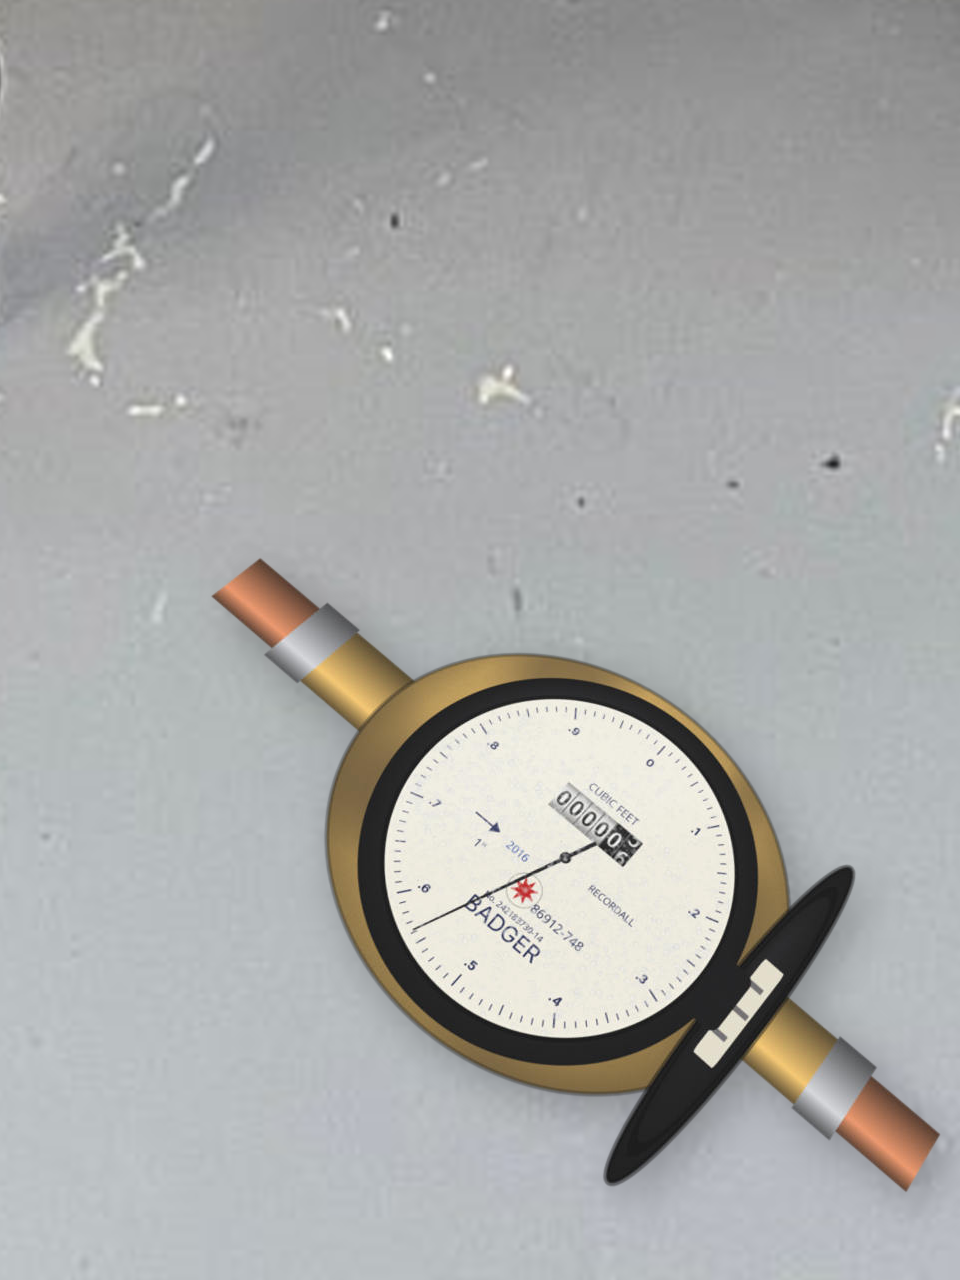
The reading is {"value": 5.56, "unit": "ft³"}
